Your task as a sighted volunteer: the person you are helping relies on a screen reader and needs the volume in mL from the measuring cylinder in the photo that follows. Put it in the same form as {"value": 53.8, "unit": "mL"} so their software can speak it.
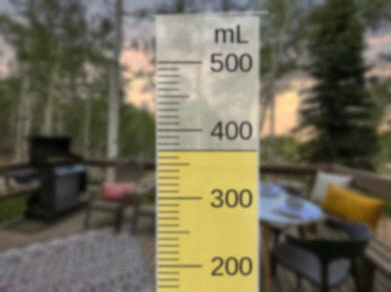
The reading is {"value": 370, "unit": "mL"}
